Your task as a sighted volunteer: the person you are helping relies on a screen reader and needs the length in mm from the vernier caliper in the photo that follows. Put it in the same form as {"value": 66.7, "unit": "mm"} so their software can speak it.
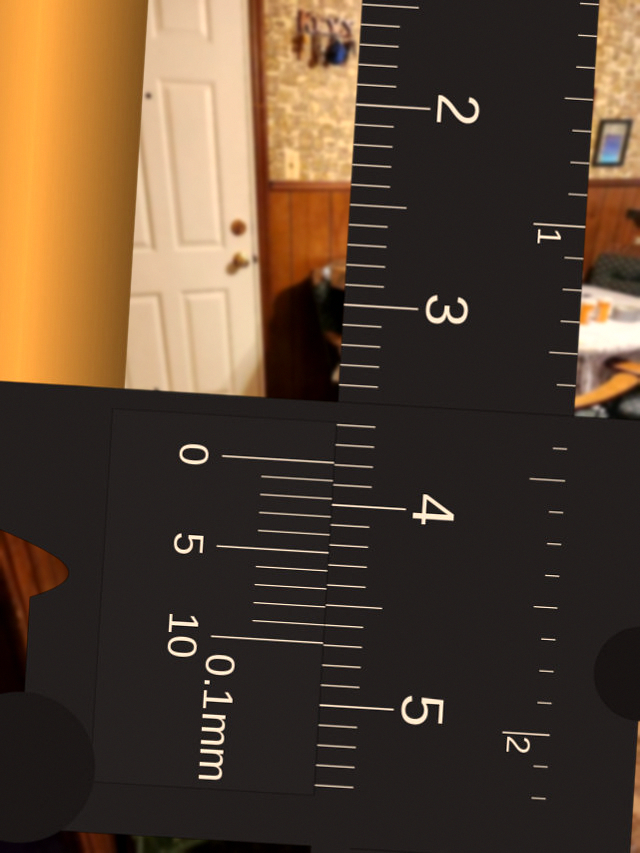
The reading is {"value": 37.9, "unit": "mm"}
